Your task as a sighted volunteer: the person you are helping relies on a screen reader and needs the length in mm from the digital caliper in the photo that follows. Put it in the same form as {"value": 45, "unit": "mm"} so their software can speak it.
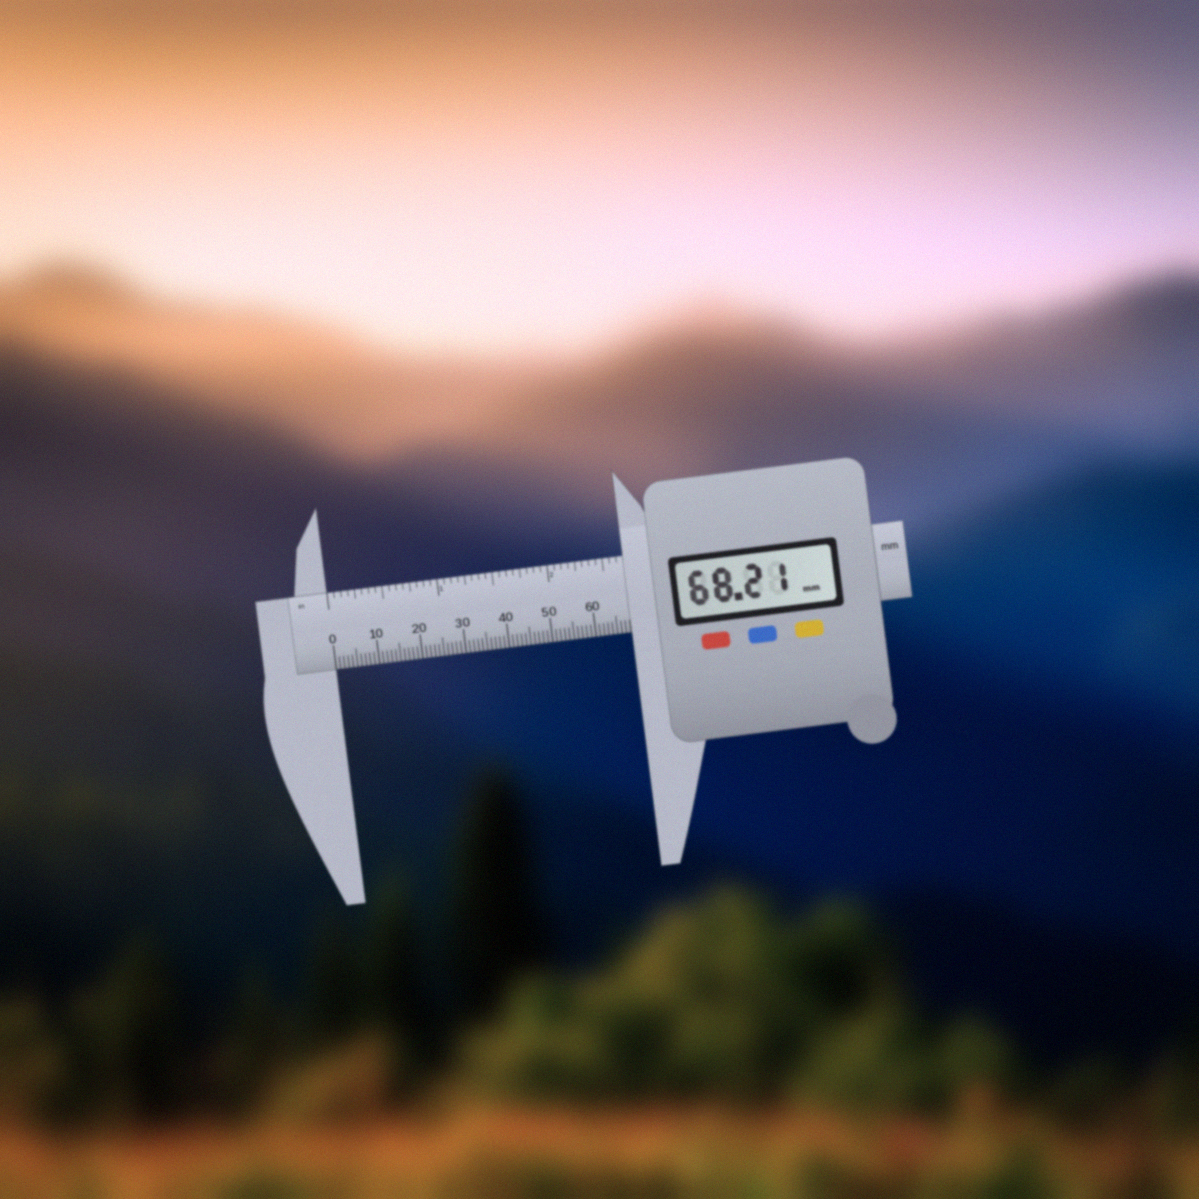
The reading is {"value": 68.21, "unit": "mm"}
